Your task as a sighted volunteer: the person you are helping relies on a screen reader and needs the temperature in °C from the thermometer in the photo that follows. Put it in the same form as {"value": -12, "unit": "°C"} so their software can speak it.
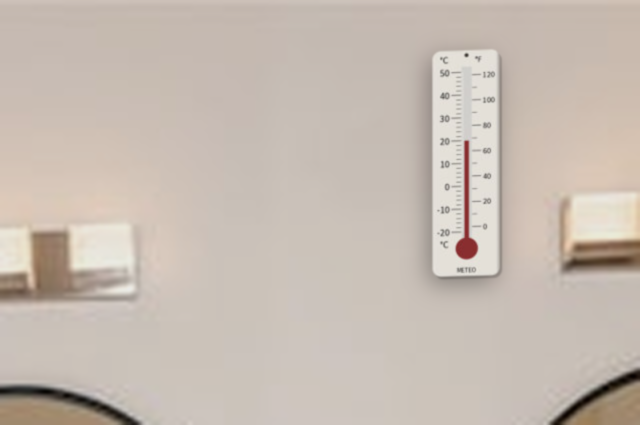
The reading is {"value": 20, "unit": "°C"}
